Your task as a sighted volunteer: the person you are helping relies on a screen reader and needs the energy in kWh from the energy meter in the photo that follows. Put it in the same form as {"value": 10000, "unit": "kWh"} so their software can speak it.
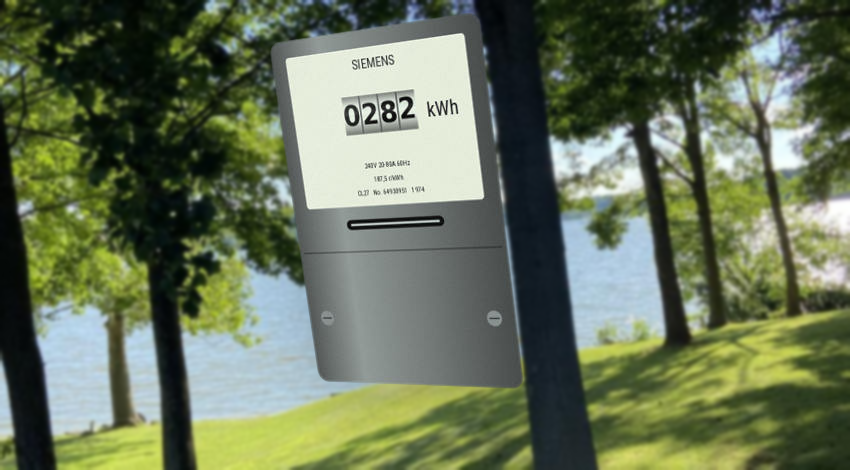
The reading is {"value": 282, "unit": "kWh"}
